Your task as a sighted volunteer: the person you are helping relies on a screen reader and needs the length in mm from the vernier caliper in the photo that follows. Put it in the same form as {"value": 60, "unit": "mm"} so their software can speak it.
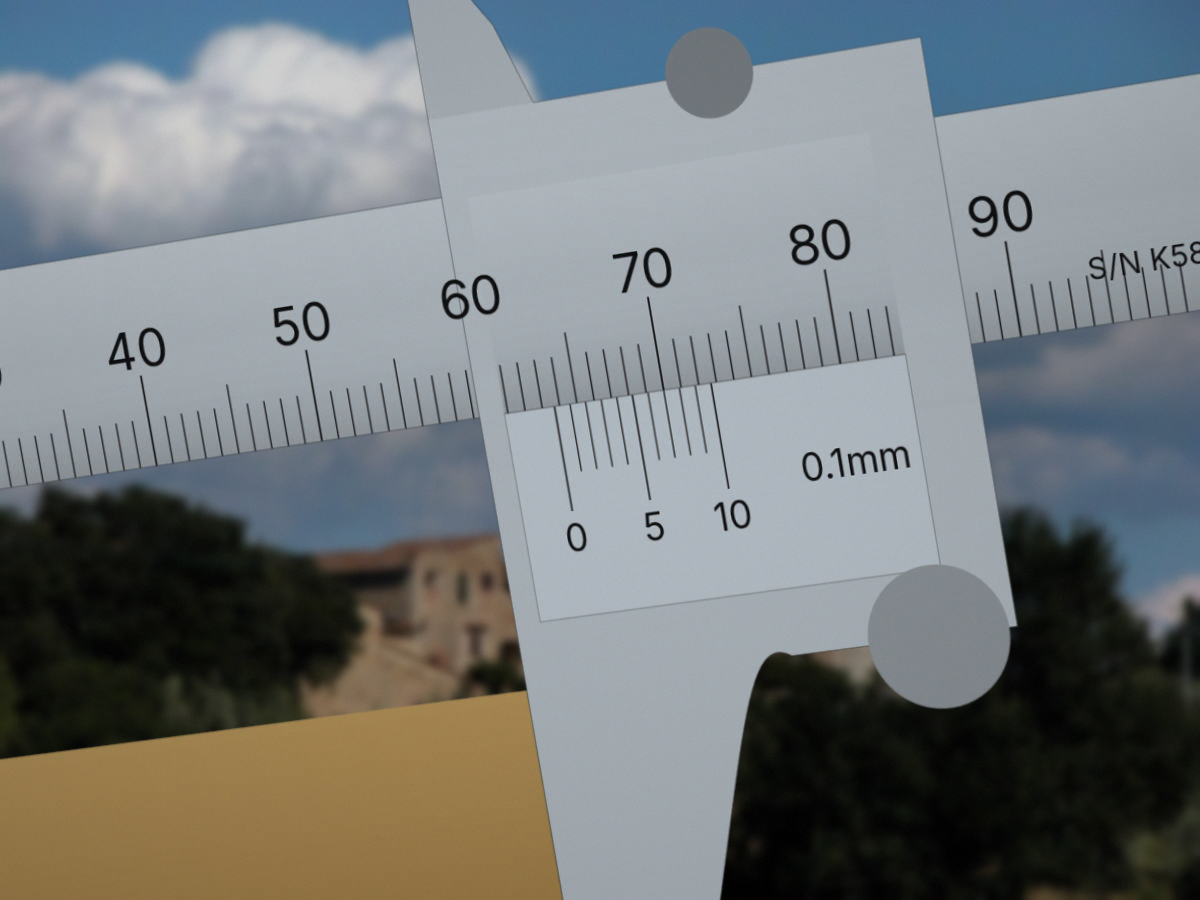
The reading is {"value": 63.7, "unit": "mm"}
